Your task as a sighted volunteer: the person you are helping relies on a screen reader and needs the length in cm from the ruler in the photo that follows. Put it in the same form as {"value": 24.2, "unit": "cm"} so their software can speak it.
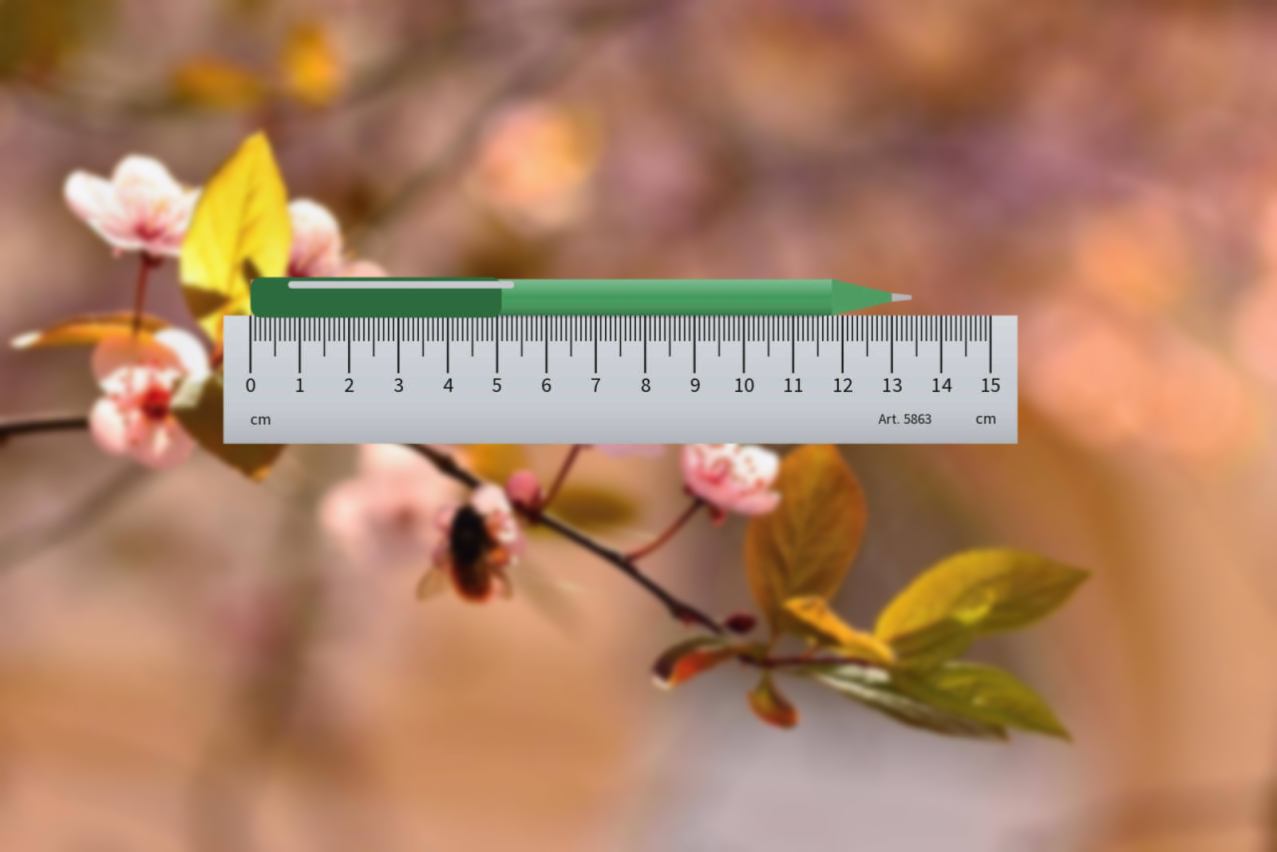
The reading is {"value": 13.4, "unit": "cm"}
